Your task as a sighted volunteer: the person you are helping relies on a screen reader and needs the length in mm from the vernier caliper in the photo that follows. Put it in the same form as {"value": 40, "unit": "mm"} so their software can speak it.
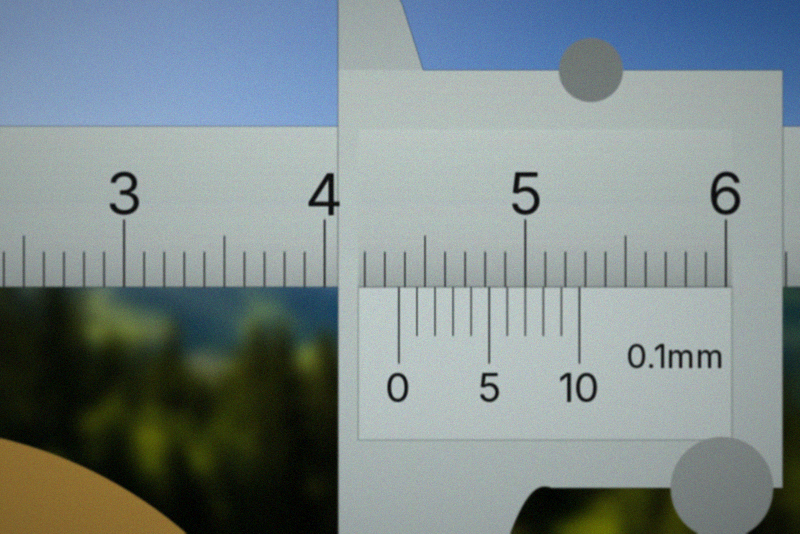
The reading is {"value": 43.7, "unit": "mm"}
